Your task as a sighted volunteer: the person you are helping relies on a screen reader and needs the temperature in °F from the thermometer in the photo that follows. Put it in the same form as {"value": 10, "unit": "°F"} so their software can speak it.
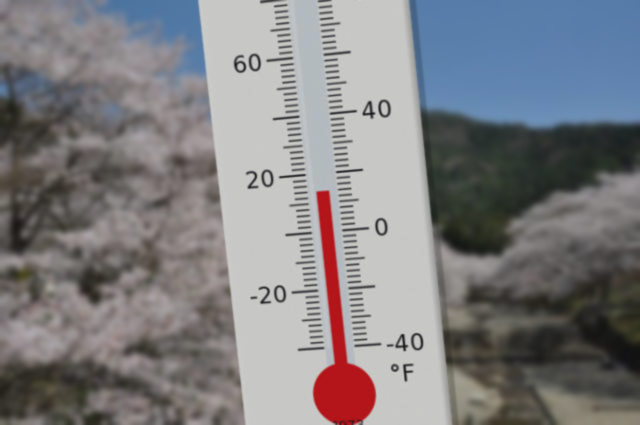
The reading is {"value": 14, "unit": "°F"}
